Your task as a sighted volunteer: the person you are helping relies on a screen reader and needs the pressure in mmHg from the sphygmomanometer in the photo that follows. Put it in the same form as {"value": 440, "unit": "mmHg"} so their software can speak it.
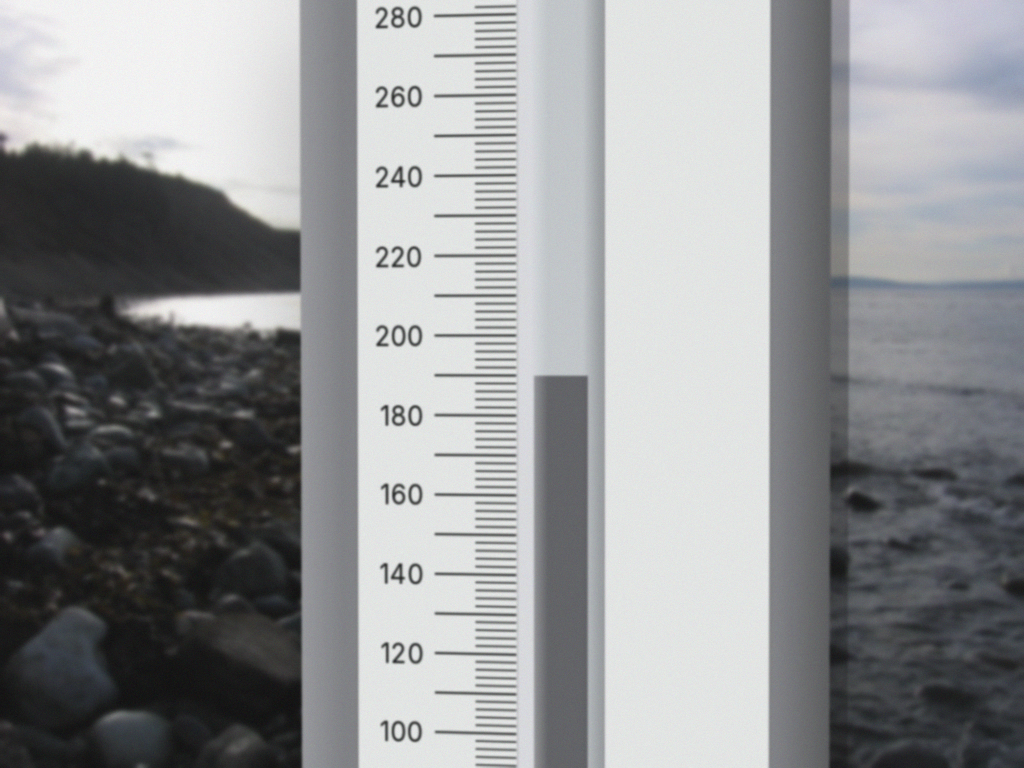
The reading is {"value": 190, "unit": "mmHg"}
